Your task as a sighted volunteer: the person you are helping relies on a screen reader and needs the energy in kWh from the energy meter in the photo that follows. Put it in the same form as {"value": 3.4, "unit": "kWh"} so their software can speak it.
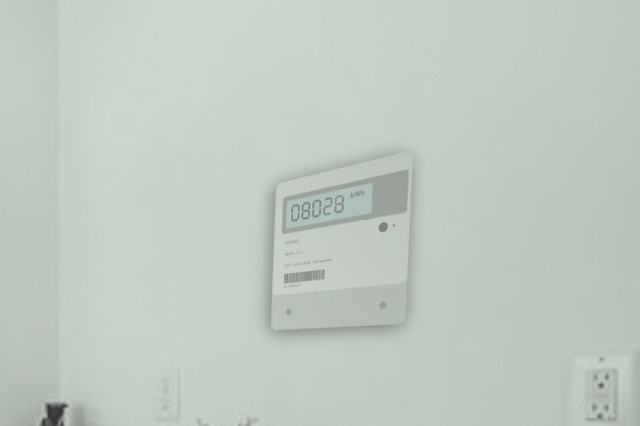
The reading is {"value": 8028, "unit": "kWh"}
